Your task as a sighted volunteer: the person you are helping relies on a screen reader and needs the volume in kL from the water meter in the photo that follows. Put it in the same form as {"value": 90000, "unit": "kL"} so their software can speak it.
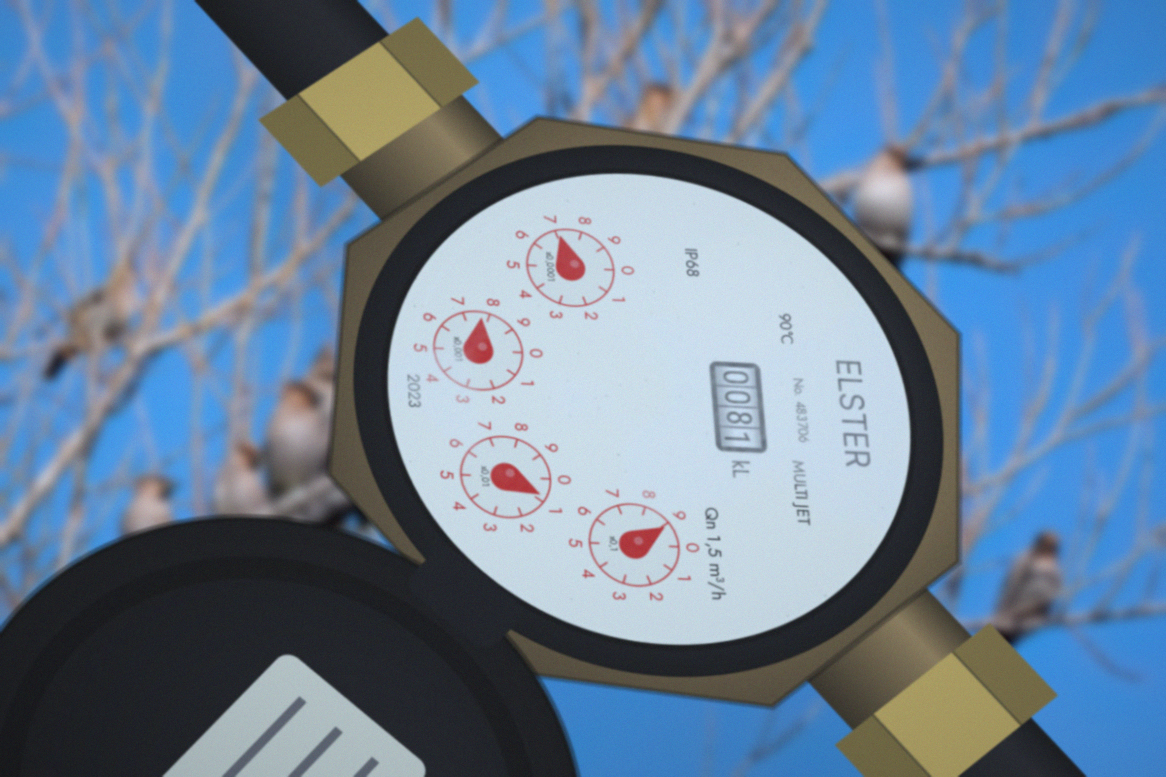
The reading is {"value": 80.9077, "unit": "kL"}
